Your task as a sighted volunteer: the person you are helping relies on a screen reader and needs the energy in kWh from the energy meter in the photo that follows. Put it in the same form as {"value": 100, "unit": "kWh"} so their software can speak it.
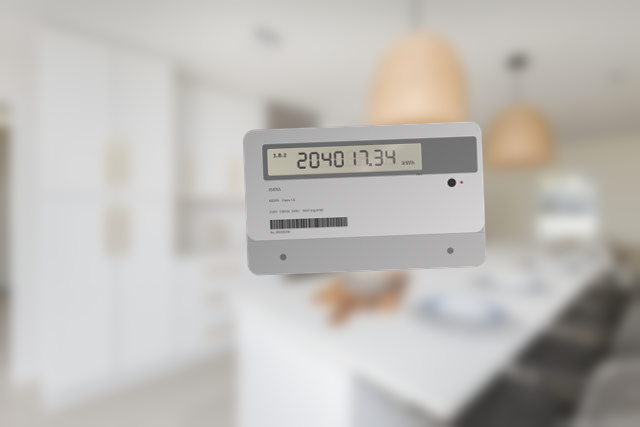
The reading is {"value": 204017.34, "unit": "kWh"}
